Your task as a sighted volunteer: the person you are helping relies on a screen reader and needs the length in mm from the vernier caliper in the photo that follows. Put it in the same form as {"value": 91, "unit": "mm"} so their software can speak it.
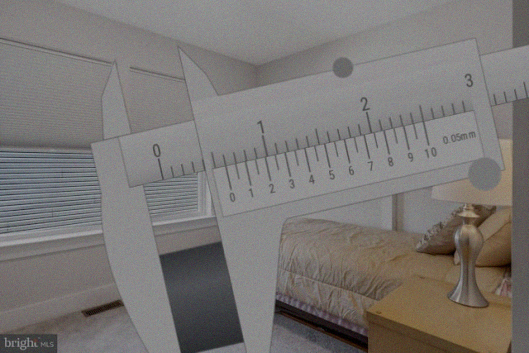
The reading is {"value": 6.0, "unit": "mm"}
